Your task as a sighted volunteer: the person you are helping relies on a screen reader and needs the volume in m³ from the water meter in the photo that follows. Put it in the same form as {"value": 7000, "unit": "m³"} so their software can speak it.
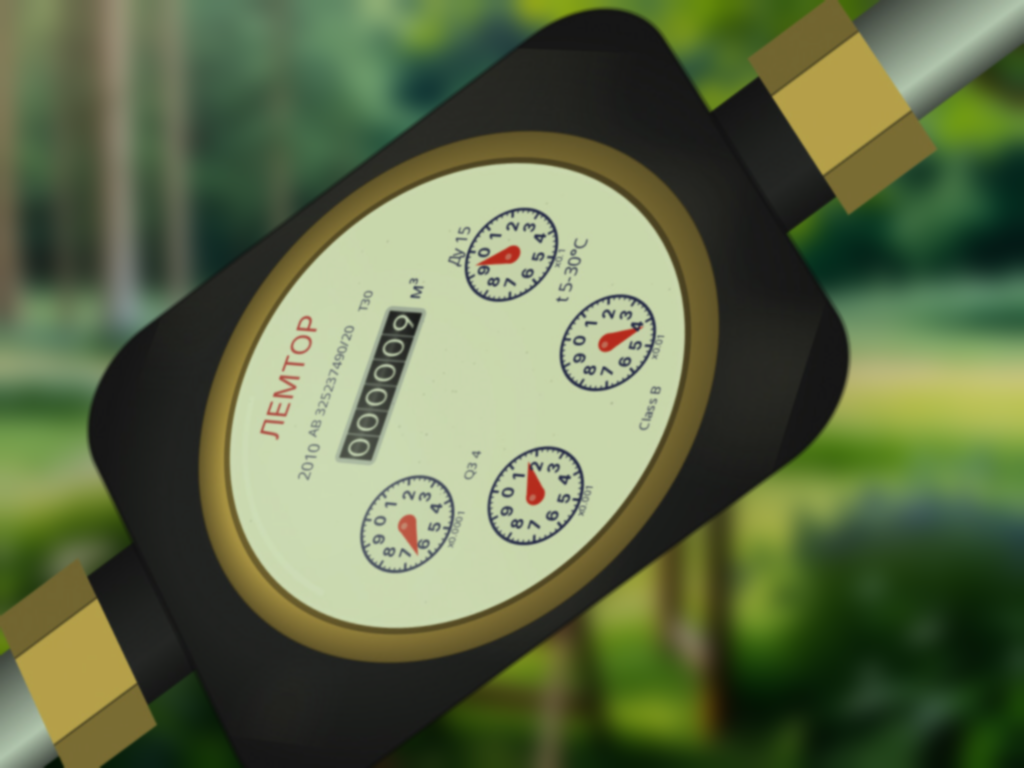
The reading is {"value": 8.9416, "unit": "m³"}
